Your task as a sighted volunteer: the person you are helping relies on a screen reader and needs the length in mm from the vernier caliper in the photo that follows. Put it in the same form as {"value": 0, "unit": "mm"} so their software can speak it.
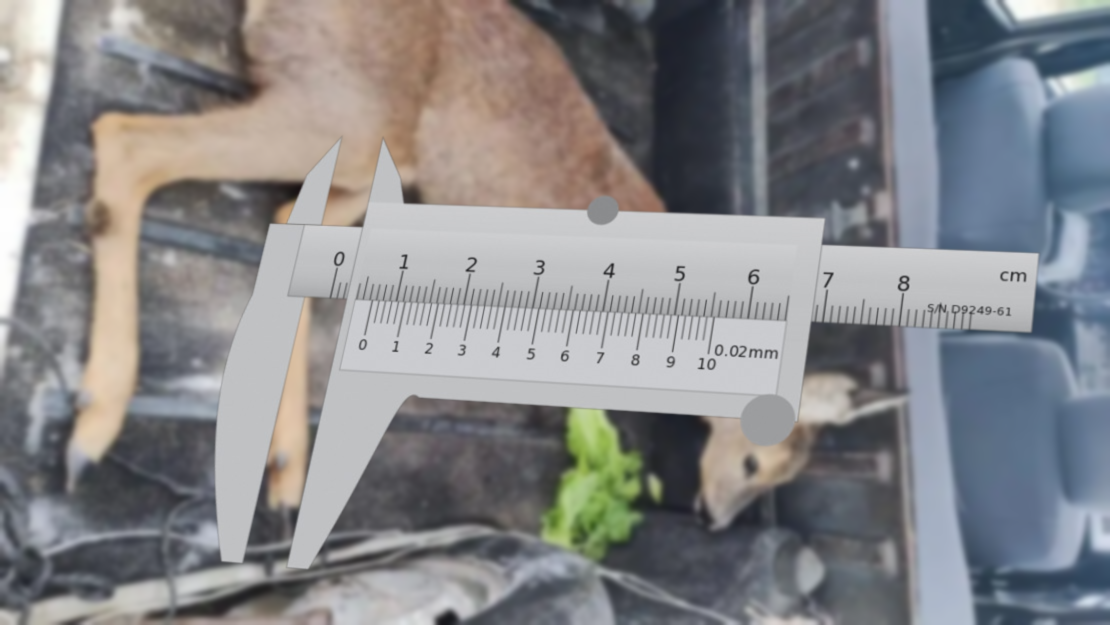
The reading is {"value": 6.4, "unit": "mm"}
